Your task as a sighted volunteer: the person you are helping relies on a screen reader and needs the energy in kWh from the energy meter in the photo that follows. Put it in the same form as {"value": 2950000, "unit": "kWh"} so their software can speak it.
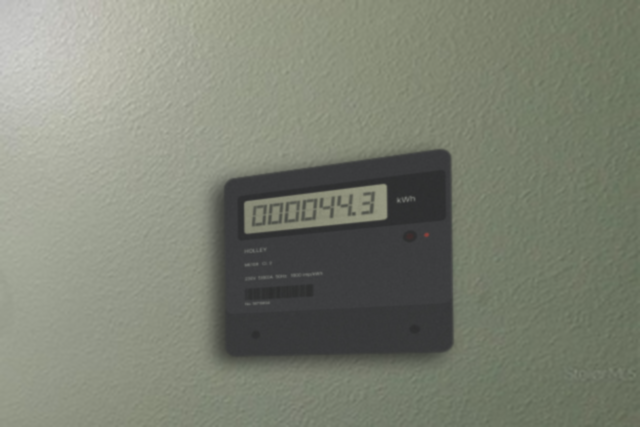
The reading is {"value": 44.3, "unit": "kWh"}
